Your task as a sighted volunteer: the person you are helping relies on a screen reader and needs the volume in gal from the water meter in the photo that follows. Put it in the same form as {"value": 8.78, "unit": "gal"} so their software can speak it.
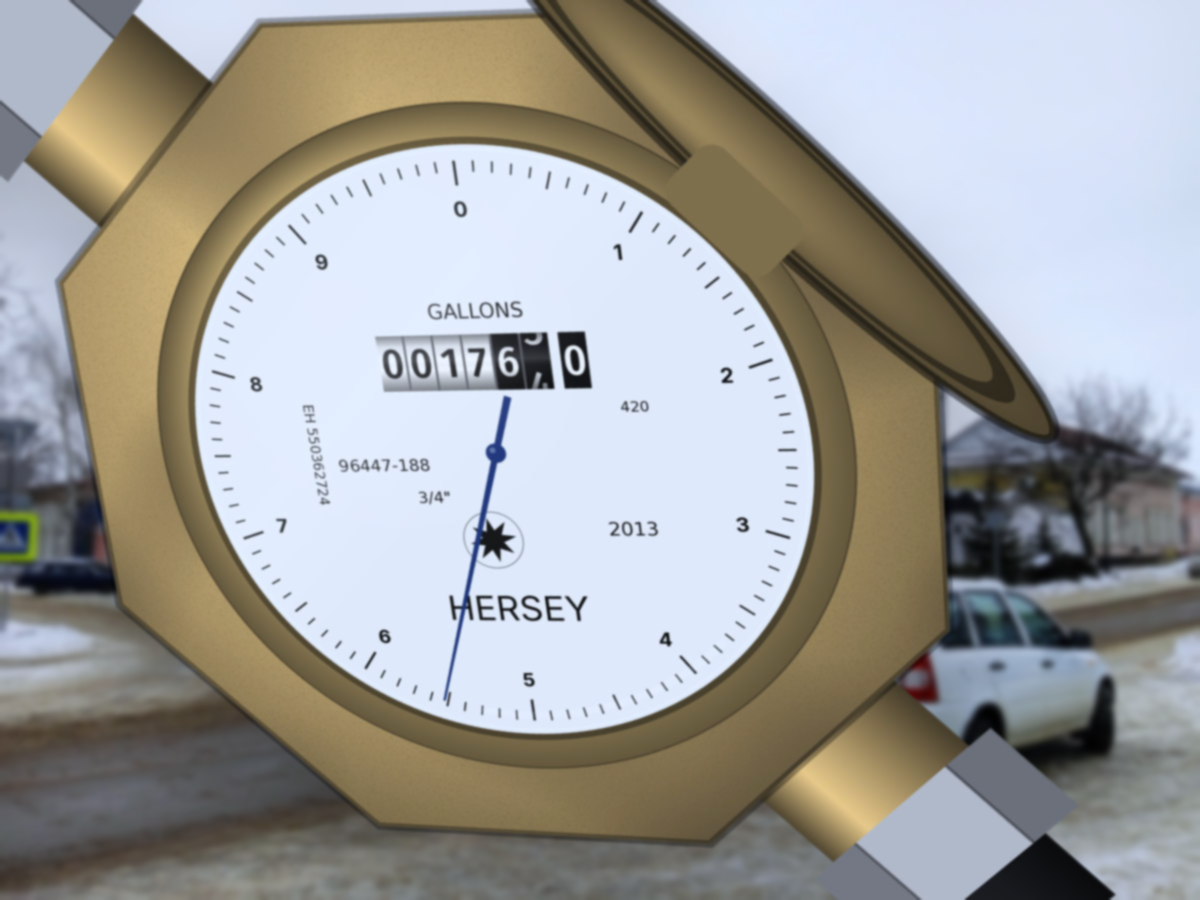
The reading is {"value": 17635.5, "unit": "gal"}
